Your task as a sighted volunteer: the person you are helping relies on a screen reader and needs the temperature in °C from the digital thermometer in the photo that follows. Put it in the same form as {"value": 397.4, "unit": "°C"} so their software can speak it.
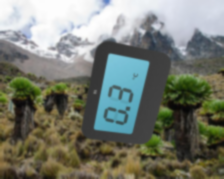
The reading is {"value": 0.3, "unit": "°C"}
